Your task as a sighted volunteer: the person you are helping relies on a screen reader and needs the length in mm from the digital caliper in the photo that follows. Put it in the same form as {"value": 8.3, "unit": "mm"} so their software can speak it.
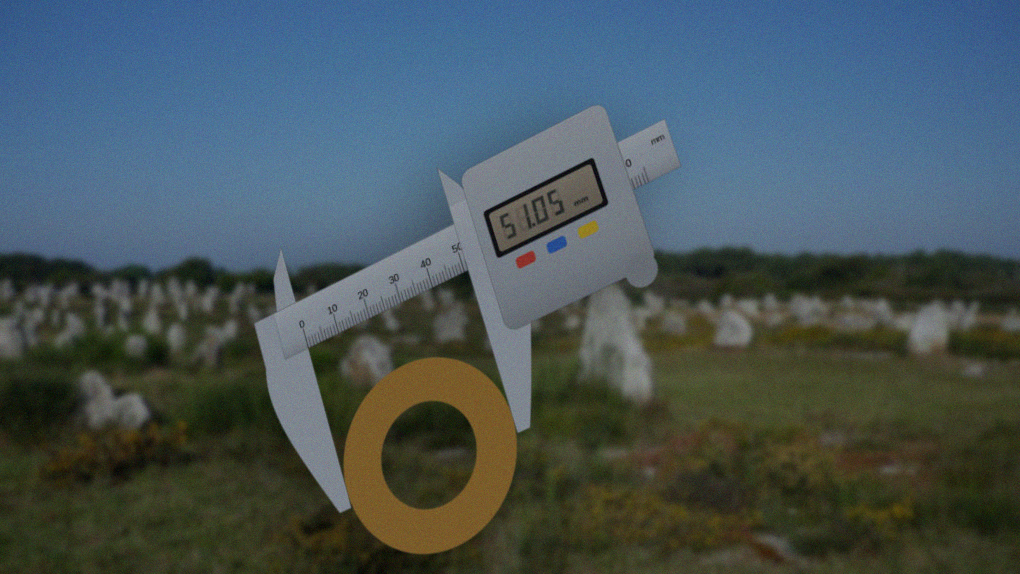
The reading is {"value": 51.05, "unit": "mm"}
